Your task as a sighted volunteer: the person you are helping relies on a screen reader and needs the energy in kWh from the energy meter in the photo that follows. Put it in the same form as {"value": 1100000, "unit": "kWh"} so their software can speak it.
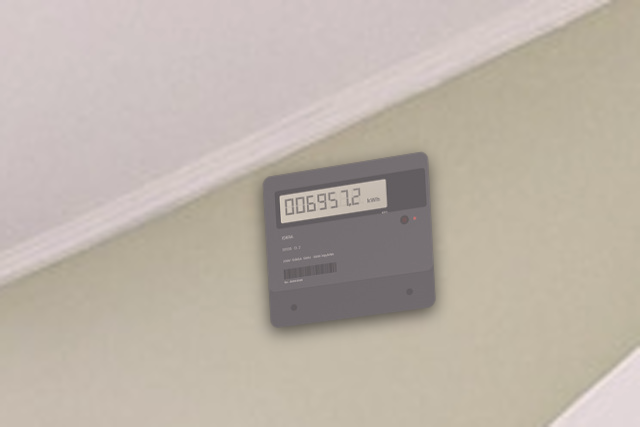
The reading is {"value": 6957.2, "unit": "kWh"}
